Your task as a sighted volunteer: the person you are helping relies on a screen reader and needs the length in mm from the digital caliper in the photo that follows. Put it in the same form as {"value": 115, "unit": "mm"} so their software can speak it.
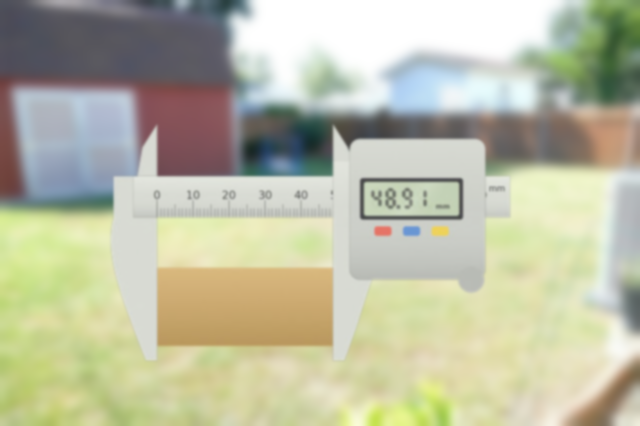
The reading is {"value": 48.91, "unit": "mm"}
